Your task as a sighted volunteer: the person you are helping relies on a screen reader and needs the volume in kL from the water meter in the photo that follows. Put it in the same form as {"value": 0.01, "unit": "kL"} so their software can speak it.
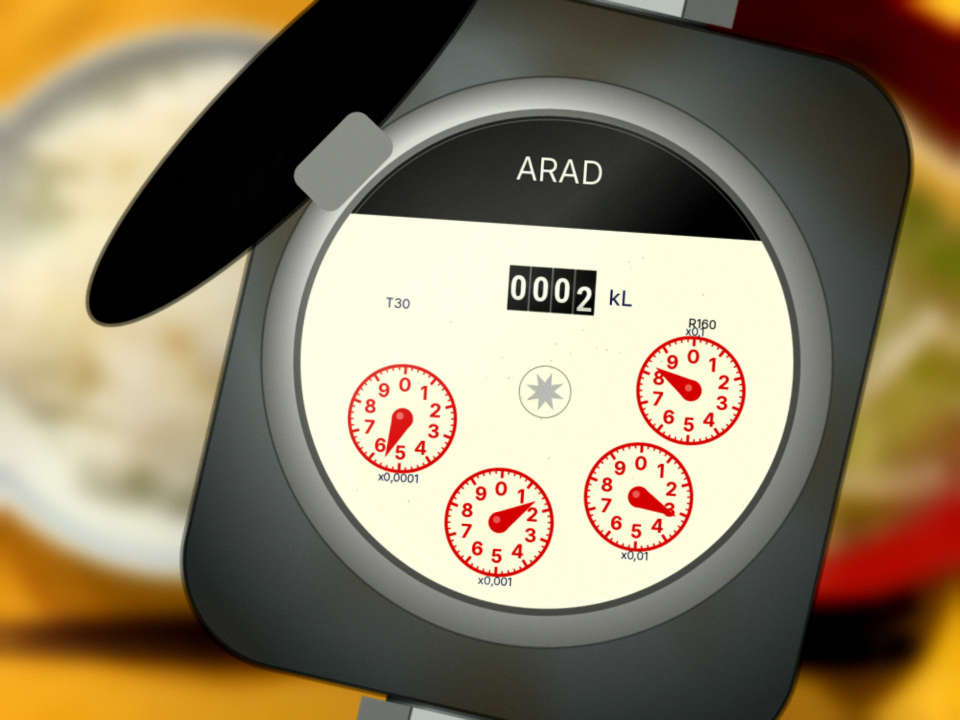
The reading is {"value": 1.8315, "unit": "kL"}
